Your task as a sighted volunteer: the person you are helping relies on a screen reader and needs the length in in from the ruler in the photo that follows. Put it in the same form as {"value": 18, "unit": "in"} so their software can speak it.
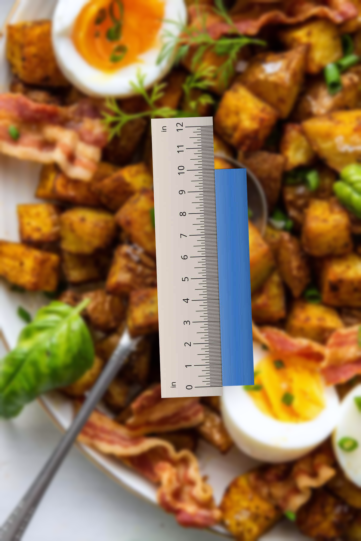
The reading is {"value": 10, "unit": "in"}
